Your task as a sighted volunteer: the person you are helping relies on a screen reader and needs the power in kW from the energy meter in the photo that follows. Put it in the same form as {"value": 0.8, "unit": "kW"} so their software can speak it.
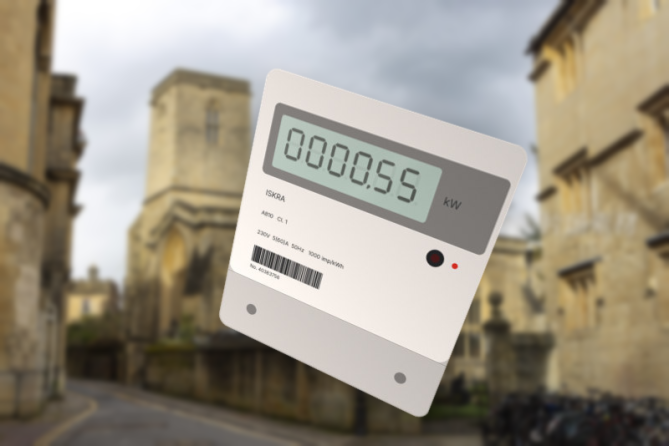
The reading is {"value": 0.55, "unit": "kW"}
